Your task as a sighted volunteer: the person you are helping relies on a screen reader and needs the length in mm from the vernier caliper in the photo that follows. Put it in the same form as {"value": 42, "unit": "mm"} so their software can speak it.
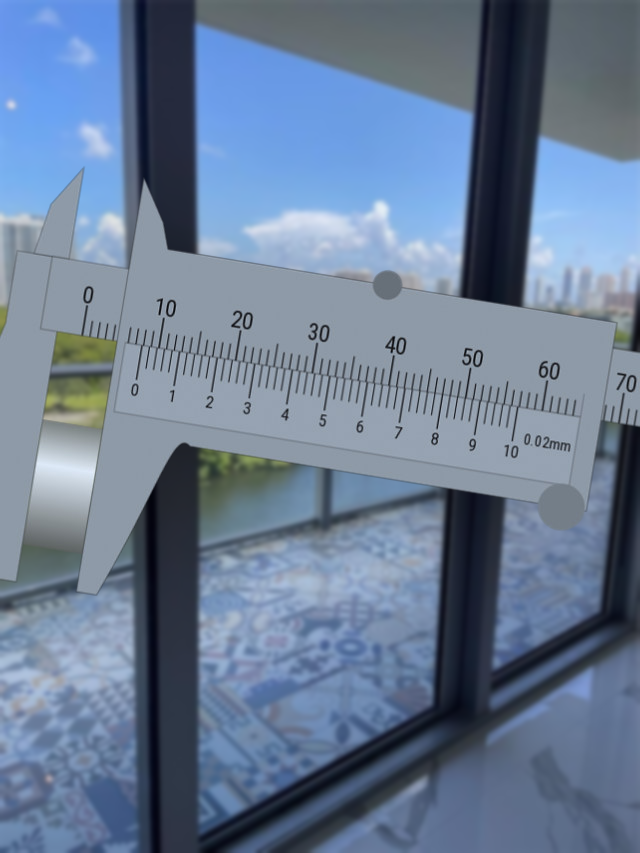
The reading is {"value": 7.8, "unit": "mm"}
